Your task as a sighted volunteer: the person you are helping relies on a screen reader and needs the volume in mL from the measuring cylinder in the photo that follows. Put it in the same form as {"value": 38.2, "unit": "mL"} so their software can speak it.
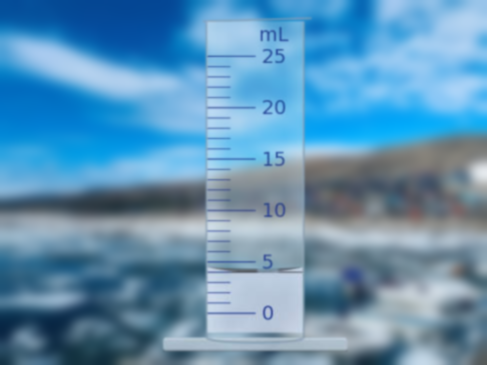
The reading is {"value": 4, "unit": "mL"}
